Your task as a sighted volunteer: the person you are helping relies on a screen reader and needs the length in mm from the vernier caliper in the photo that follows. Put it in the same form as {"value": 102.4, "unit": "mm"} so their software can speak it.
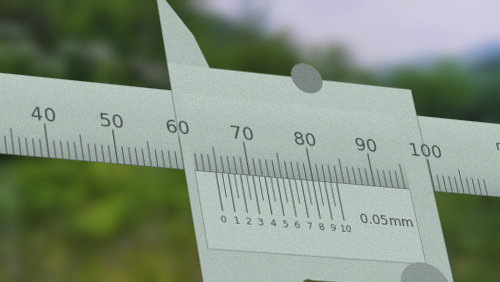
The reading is {"value": 64.8, "unit": "mm"}
